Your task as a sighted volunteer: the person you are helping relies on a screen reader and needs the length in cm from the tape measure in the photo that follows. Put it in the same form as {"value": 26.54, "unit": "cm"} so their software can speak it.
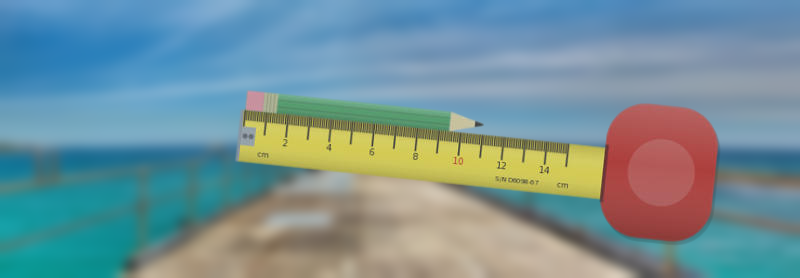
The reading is {"value": 11, "unit": "cm"}
